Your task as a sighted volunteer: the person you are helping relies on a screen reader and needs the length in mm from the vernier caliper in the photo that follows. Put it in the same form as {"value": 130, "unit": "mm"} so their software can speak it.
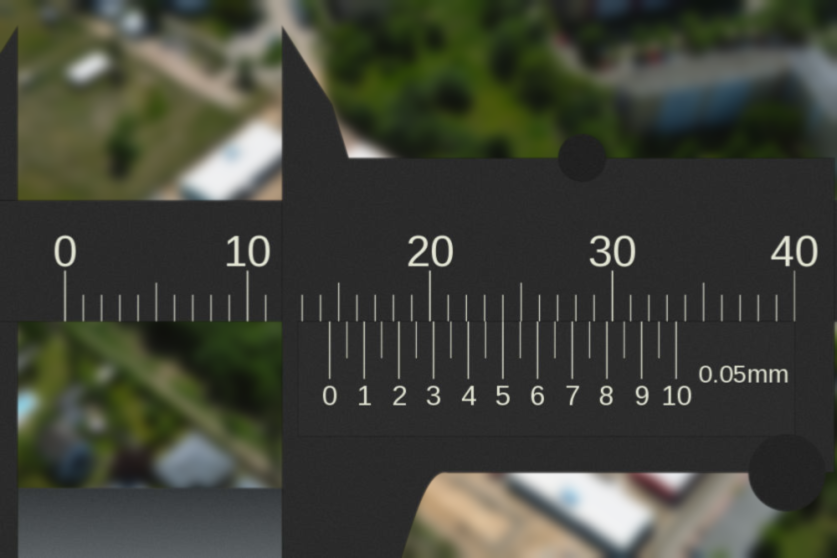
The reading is {"value": 14.5, "unit": "mm"}
